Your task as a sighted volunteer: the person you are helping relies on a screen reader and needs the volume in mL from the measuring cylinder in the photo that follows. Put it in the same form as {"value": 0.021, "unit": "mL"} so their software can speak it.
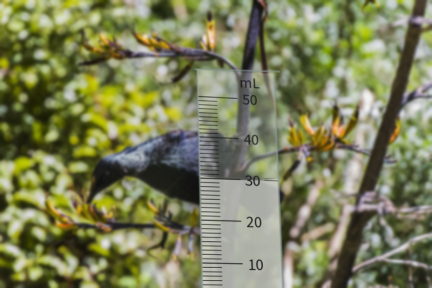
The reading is {"value": 30, "unit": "mL"}
